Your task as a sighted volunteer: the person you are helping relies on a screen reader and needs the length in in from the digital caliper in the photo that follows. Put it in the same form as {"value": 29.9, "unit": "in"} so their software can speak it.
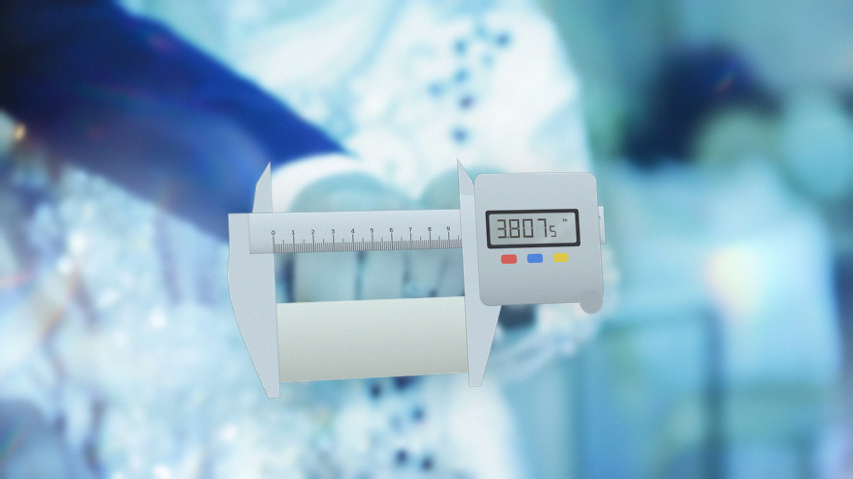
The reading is {"value": 3.8075, "unit": "in"}
